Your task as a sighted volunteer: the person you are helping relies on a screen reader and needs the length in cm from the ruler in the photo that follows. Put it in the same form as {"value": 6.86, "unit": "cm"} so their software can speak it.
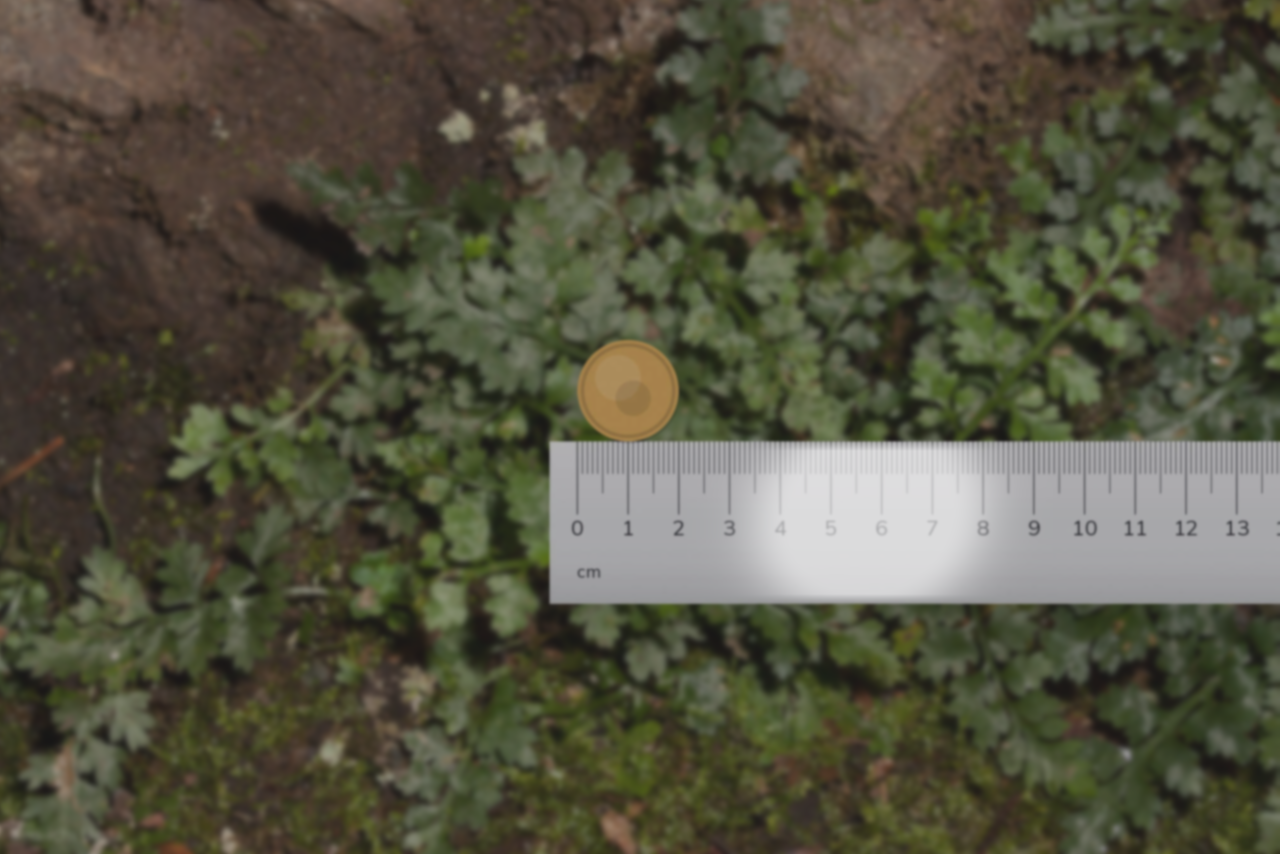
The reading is {"value": 2, "unit": "cm"}
